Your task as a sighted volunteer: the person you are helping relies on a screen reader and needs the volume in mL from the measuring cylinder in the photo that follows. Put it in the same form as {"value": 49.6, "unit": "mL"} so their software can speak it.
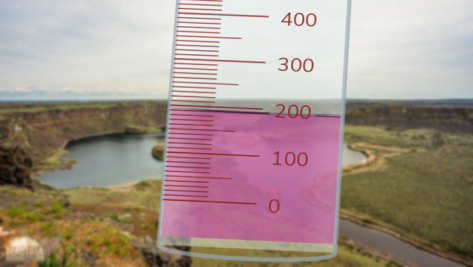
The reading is {"value": 190, "unit": "mL"}
